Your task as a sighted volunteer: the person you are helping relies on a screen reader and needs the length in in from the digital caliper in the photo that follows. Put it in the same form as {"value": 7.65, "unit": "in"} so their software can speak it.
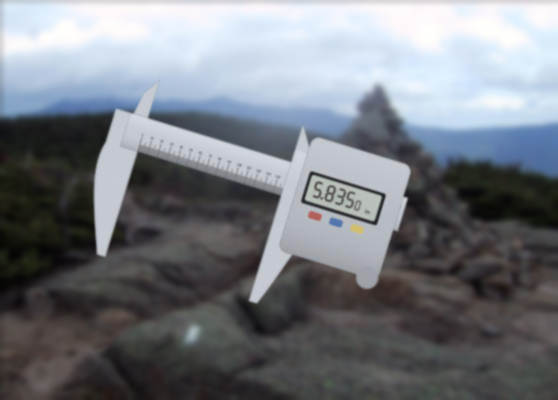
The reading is {"value": 5.8350, "unit": "in"}
